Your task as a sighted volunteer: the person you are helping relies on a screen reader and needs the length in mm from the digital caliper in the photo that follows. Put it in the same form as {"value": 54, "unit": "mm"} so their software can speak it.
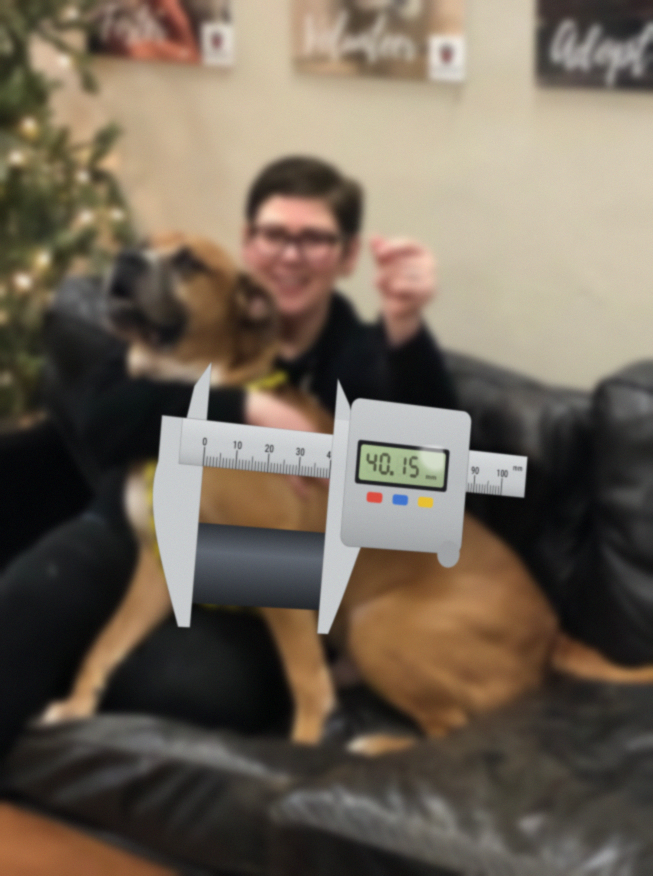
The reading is {"value": 40.15, "unit": "mm"}
